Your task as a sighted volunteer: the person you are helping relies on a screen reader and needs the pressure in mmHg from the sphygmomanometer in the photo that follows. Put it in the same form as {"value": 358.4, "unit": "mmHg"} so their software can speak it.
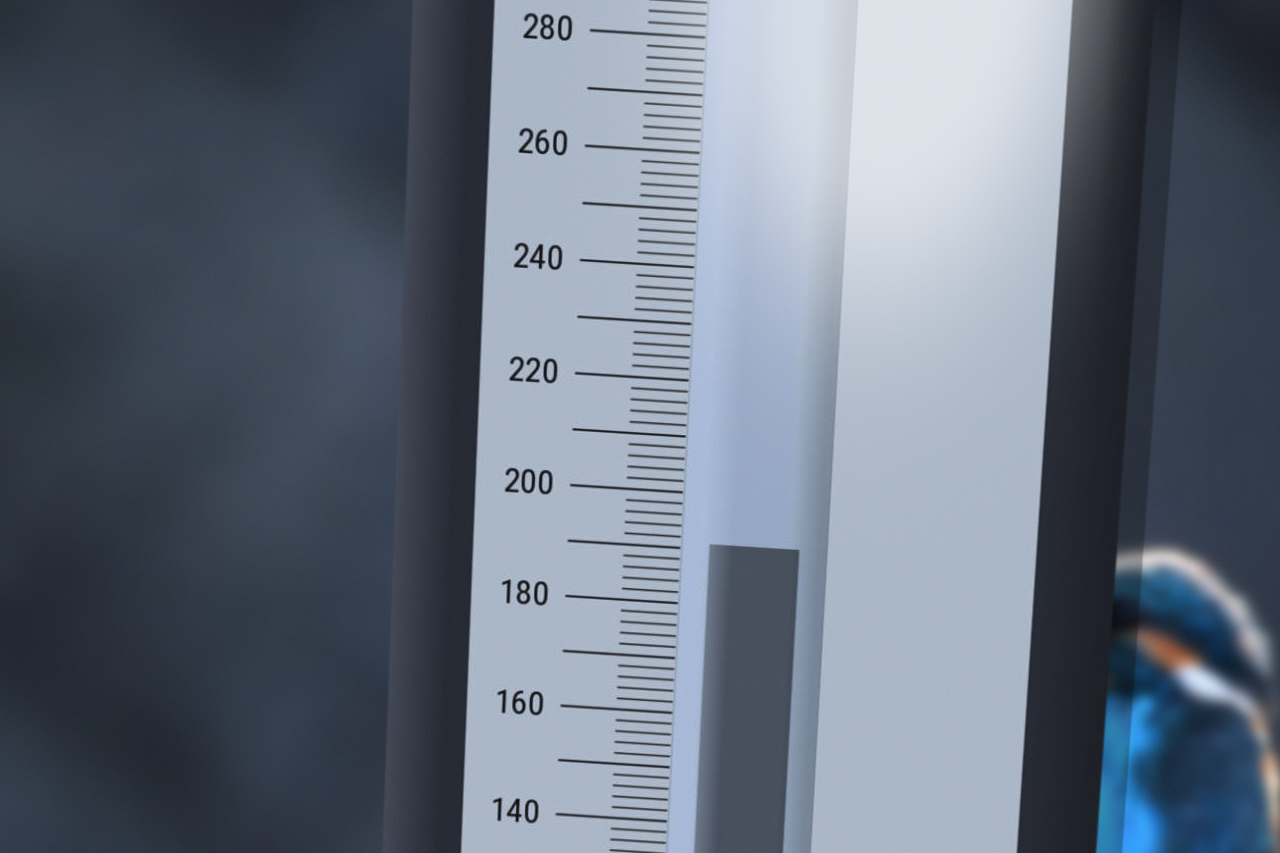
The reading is {"value": 191, "unit": "mmHg"}
